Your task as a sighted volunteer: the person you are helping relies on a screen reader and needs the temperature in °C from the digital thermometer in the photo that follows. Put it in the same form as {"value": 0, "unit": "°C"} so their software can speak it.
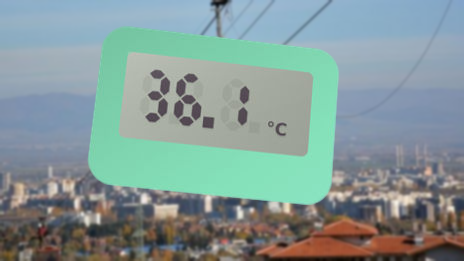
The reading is {"value": 36.1, "unit": "°C"}
